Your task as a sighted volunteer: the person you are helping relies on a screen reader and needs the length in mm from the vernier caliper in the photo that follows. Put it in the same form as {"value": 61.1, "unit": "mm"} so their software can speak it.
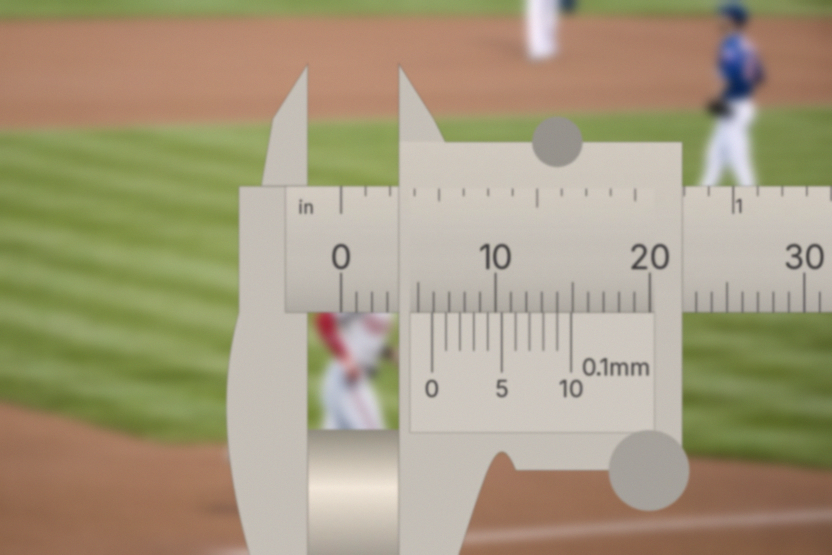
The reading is {"value": 5.9, "unit": "mm"}
